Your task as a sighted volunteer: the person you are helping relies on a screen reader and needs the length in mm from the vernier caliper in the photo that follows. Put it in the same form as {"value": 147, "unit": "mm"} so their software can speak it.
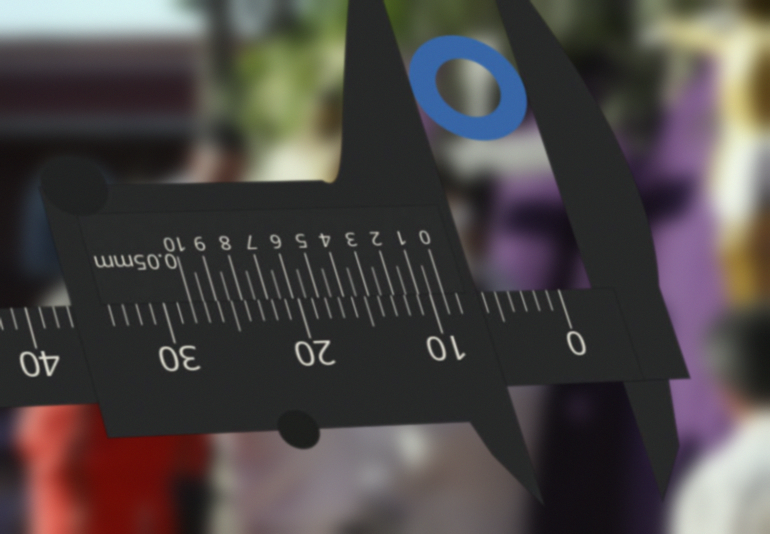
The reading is {"value": 9.0, "unit": "mm"}
